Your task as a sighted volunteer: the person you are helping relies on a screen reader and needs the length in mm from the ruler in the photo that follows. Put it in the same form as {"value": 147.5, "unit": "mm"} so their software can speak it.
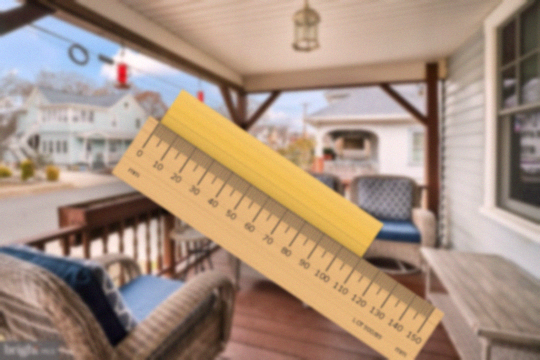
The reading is {"value": 110, "unit": "mm"}
